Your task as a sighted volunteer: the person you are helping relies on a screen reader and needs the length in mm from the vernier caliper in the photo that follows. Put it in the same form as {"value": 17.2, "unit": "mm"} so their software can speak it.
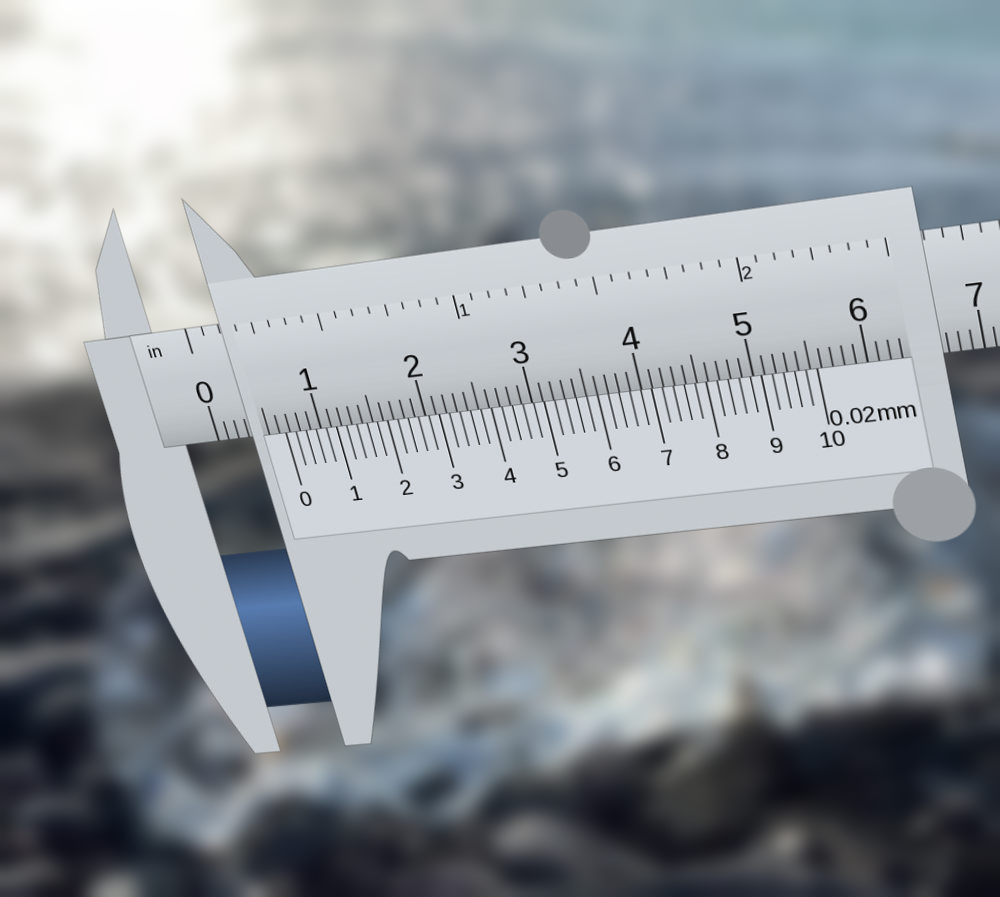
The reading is {"value": 6.6, "unit": "mm"}
